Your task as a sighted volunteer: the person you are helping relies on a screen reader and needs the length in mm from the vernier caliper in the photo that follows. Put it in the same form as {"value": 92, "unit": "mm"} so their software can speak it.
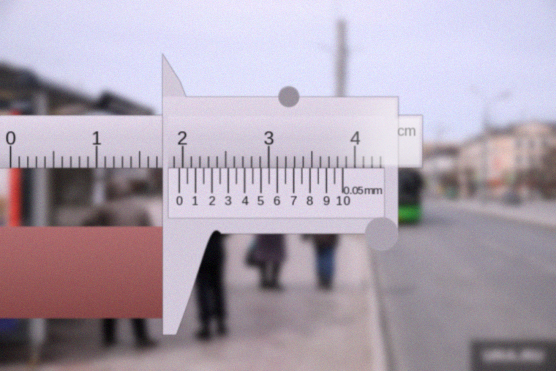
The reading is {"value": 19.6, "unit": "mm"}
